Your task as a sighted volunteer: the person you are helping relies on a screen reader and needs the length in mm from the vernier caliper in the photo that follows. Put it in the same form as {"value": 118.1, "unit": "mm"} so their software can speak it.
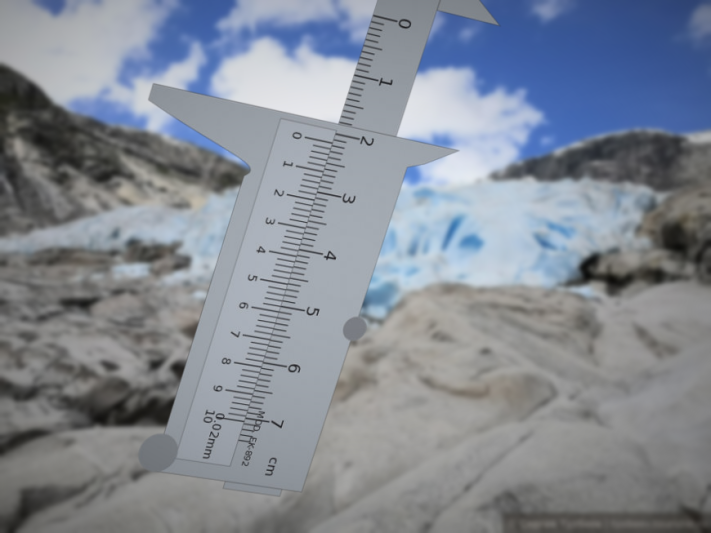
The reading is {"value": 21.6, "unit": "mm"}
